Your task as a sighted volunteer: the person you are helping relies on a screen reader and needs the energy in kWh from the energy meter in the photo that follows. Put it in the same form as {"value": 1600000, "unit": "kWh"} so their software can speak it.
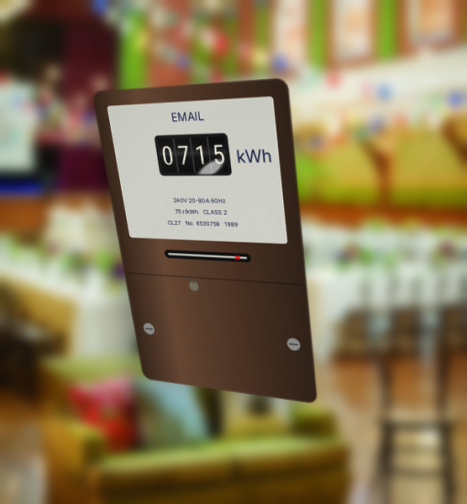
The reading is {"value": 715, "unit": "kWh"}
